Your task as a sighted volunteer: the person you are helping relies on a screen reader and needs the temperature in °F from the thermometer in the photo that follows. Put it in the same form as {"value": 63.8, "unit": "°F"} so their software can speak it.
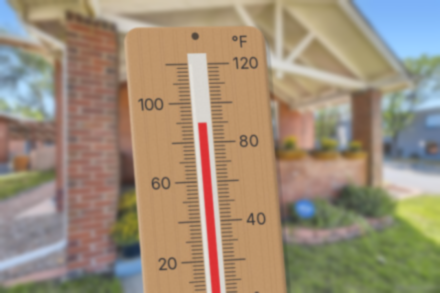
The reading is {"value": 90, "unit": "°F"}
